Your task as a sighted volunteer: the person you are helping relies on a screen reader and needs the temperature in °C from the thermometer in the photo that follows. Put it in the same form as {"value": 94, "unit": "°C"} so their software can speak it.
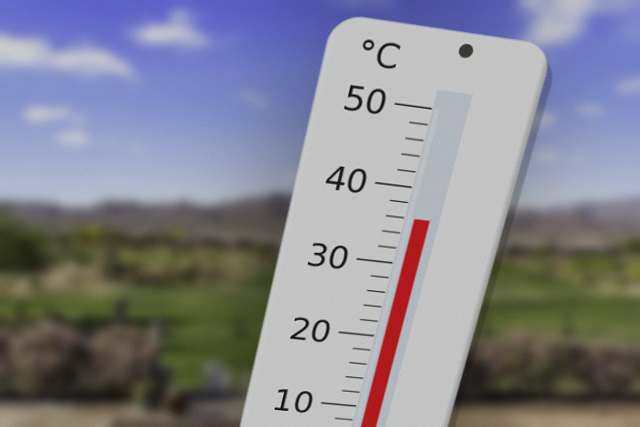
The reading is {"value": 36, "unit": "°C"}
